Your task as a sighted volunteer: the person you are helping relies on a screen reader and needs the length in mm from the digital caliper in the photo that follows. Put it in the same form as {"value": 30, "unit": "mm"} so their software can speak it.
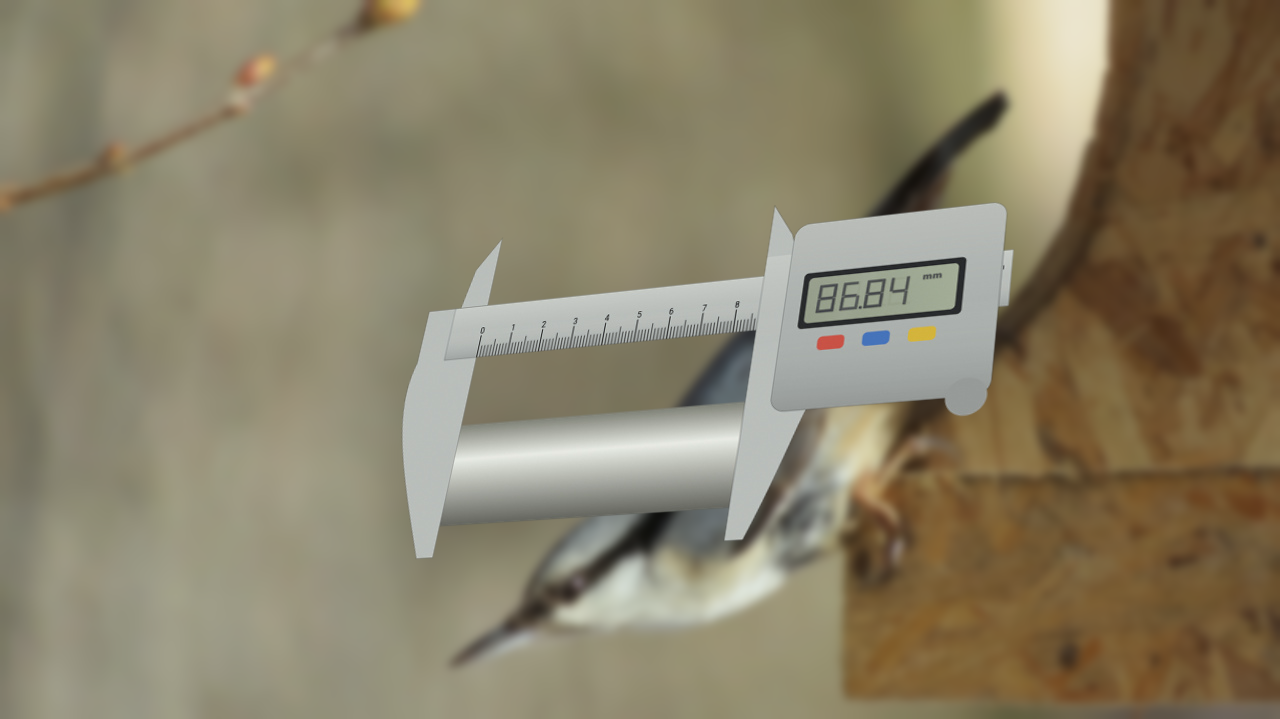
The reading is {"value": 86.84, "unit": "mm"}
